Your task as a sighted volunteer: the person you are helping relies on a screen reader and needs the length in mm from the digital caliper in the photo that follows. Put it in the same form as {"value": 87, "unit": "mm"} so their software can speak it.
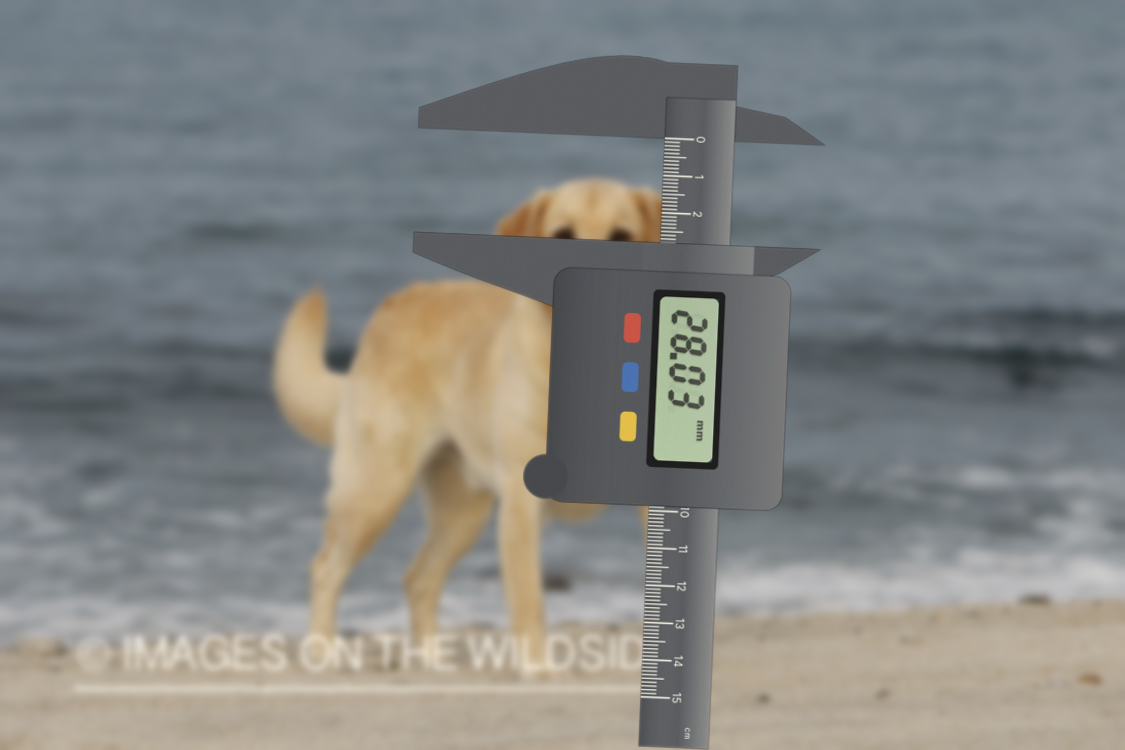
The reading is {"value": 28.03, "unit": "mm"}
